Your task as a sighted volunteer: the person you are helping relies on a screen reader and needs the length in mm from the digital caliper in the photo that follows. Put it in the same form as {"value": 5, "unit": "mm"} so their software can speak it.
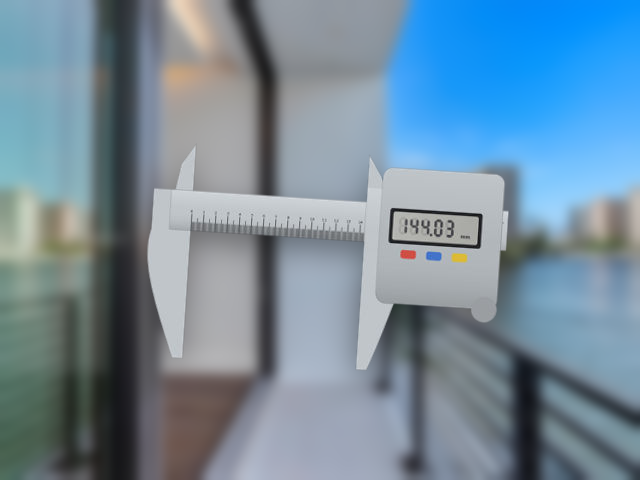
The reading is {"value": 144.03, "unit": "mm"}
